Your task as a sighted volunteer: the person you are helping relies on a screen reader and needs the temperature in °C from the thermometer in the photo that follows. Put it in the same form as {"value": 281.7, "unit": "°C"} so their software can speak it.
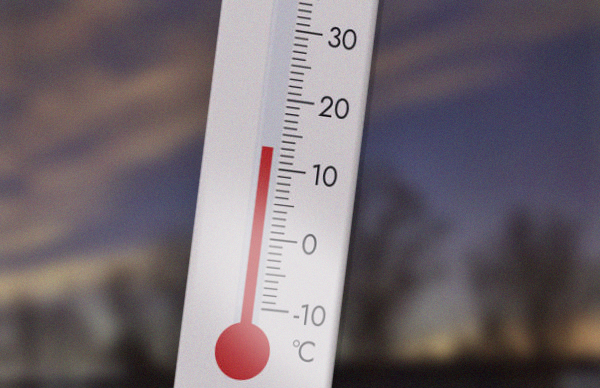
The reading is {"value": 13, "unit": "°C"}
